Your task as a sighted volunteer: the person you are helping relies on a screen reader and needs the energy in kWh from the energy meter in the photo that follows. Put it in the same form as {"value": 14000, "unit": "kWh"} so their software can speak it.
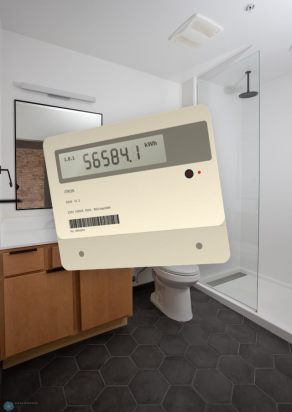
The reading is {"value": 56584.1, "unit": "kWh"}
